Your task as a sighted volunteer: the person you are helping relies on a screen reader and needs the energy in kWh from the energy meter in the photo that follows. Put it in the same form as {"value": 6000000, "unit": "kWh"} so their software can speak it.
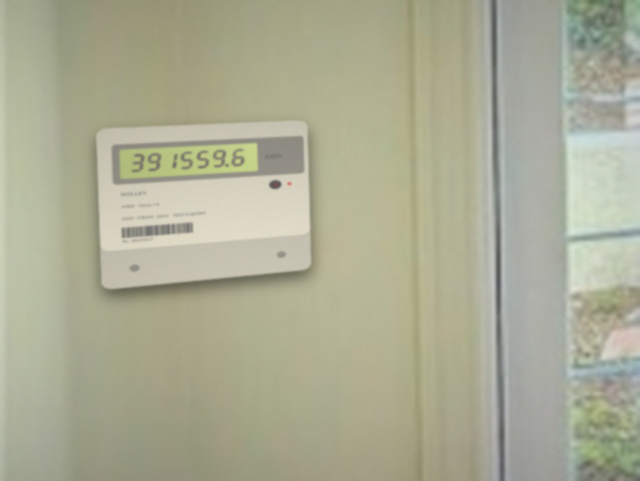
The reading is {"value": 391559.6, "unit": "kWh"}
